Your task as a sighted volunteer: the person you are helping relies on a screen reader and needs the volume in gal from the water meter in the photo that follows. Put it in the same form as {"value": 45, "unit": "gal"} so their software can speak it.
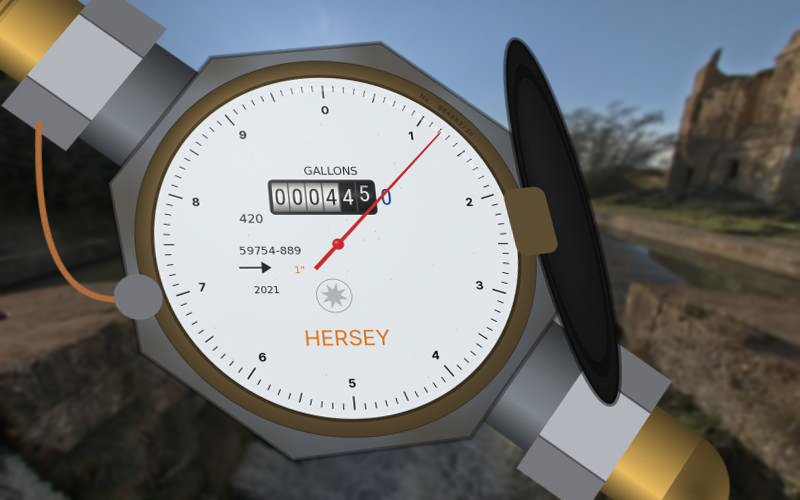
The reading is {"value": 4451.2, "unit": "gal"}
